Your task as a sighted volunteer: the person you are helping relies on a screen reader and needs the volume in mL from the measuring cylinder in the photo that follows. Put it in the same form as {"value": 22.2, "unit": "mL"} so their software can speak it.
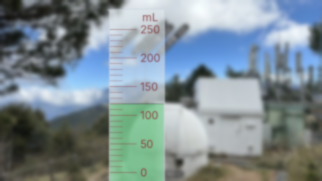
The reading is {"value": 120, "unit": "mL"}
